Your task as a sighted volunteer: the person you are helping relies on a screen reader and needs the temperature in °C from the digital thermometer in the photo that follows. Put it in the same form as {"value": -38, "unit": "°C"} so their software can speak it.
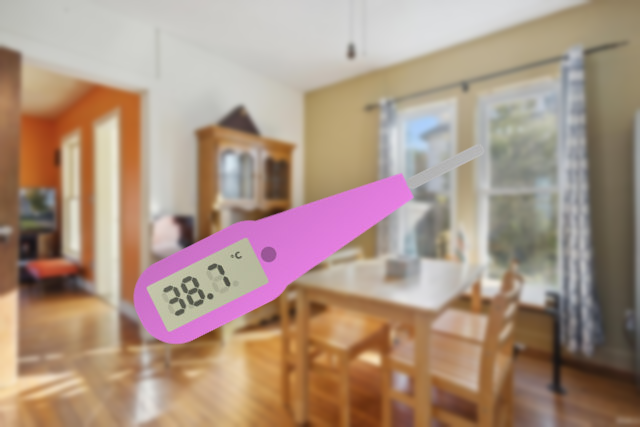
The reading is {"value": 38.7, "unit": "°C"}
